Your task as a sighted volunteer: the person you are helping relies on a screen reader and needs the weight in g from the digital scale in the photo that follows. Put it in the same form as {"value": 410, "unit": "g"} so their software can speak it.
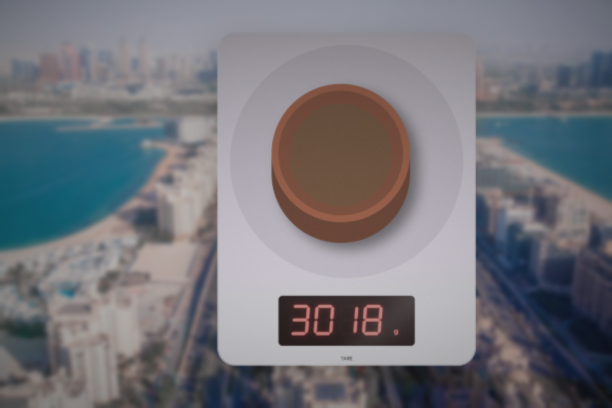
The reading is {"value": 3018, "unit": "g"}
